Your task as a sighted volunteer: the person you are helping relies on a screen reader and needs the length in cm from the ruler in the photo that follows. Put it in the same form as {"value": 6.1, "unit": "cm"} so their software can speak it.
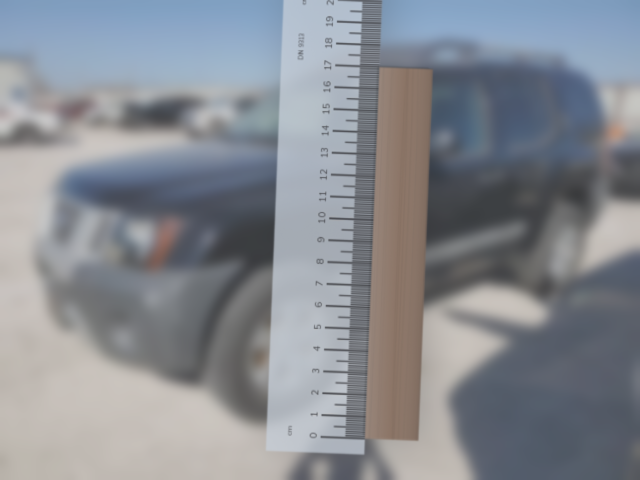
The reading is {"value": 17, "unit": "cm"}
